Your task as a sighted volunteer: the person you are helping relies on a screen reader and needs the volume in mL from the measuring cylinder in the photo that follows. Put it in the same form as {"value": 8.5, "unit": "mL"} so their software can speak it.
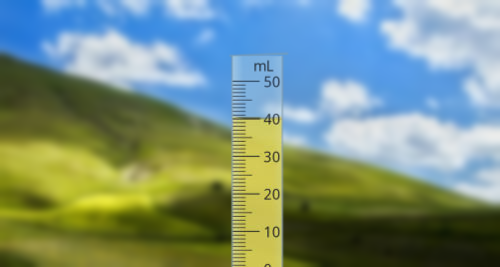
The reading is {"value": 40, "unit": "mL"}
